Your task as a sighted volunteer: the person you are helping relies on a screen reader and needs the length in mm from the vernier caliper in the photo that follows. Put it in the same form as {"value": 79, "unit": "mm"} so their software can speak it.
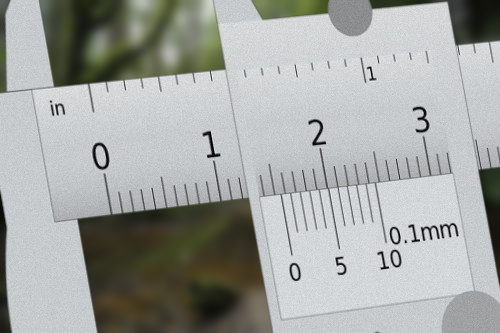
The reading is {"value": 15.6, "unit": "mm"}
